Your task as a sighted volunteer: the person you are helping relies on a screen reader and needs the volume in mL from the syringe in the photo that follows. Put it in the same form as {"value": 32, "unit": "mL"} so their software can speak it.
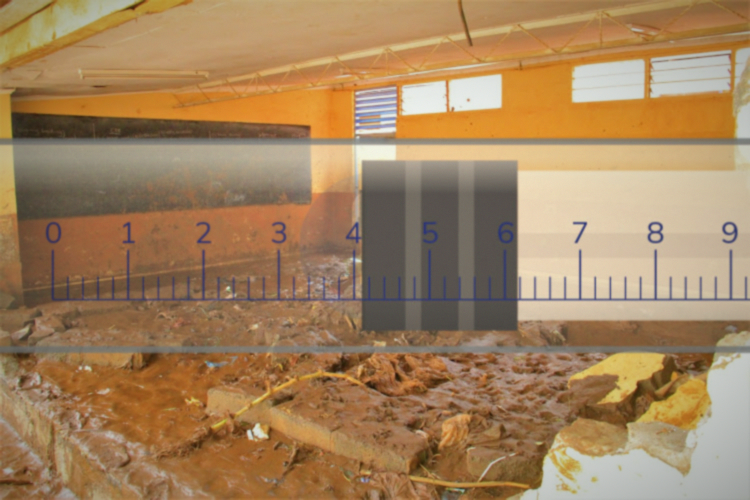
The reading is {"value": 4.1, "unit": "mL"}
